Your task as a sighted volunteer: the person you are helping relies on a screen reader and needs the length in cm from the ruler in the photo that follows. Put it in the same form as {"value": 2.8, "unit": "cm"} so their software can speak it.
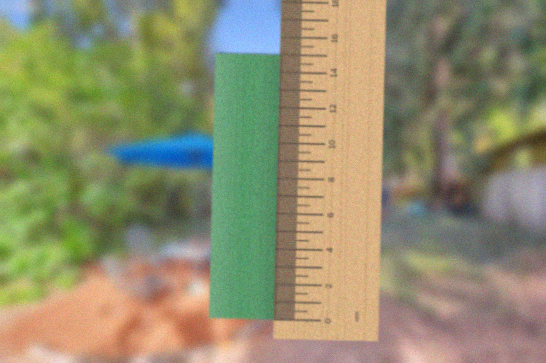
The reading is {"value": 15, "unit": "cm"}
